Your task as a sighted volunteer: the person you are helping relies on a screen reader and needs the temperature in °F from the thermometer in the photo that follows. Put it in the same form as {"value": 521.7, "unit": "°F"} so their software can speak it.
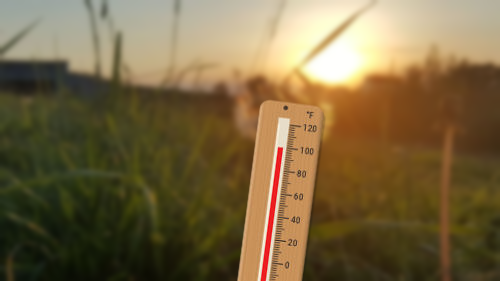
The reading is {"value": 100, "unit": "°F"}
